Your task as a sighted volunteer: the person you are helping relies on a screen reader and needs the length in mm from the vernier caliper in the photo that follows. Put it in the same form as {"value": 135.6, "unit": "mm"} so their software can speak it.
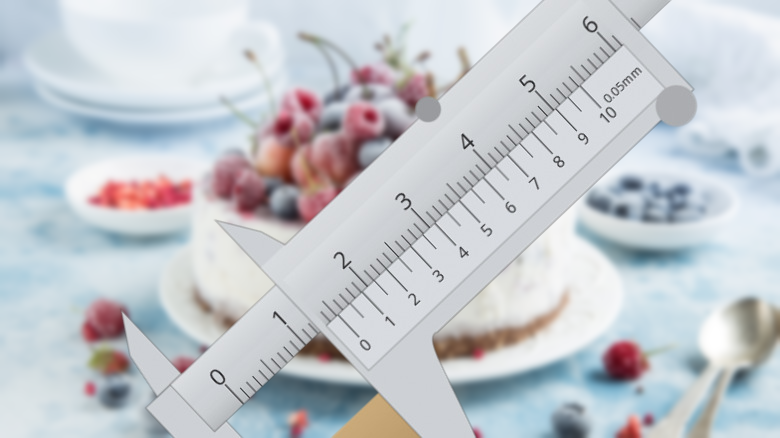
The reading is {"value": 15.2, "unit": "mm"}
